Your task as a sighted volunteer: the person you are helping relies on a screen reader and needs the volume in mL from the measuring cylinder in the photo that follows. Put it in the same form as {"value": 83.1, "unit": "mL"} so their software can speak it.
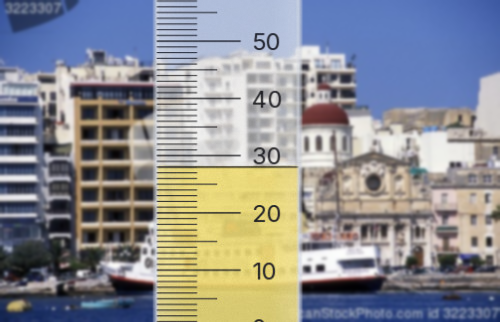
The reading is {"value": 28, "unit": "mL"}
